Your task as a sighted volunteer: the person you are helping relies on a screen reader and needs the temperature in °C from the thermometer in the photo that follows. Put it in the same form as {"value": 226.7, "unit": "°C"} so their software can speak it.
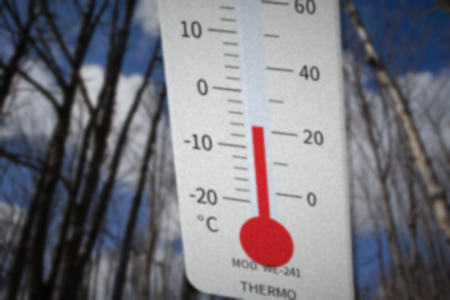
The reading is {"value": -6, "unit": "°C"}
